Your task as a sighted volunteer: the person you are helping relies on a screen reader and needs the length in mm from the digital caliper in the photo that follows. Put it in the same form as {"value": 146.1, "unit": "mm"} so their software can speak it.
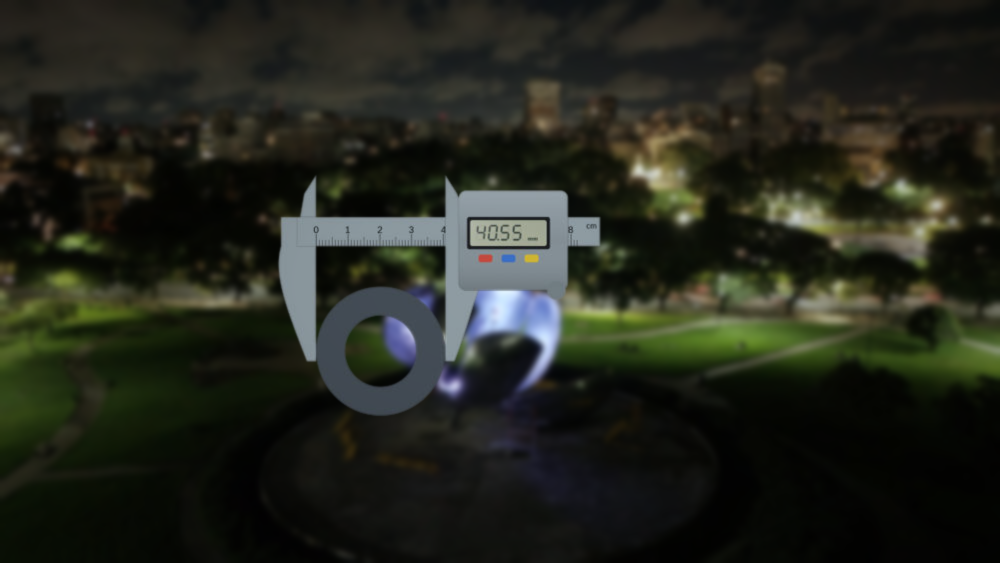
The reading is {"value": 40.55, "unit": "mm"}
